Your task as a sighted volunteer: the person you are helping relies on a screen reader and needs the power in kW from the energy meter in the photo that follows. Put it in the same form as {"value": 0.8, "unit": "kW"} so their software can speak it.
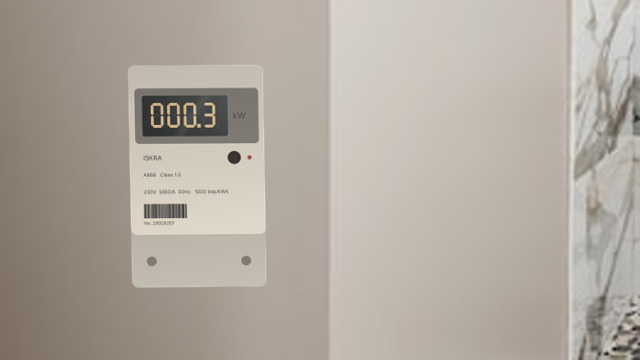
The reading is {"value": 0.3, "unit": "kW"}
